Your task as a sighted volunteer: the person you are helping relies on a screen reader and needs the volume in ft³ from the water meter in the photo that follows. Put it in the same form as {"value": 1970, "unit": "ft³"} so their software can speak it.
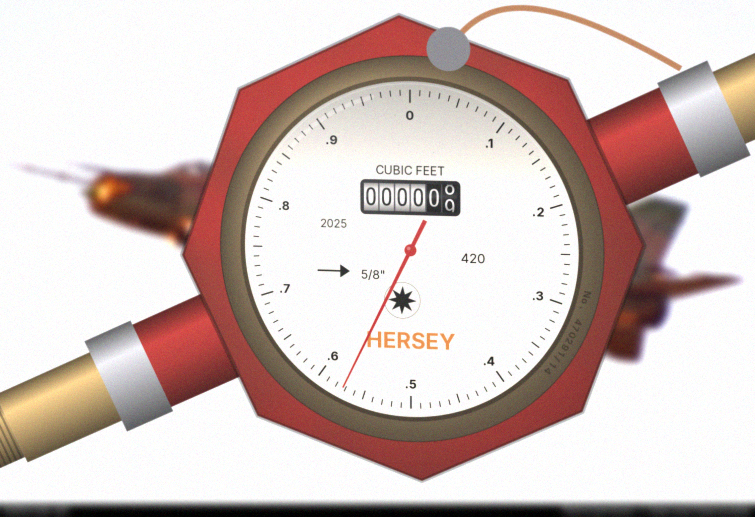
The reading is {"value": 8.57, "unit": "ft³"}
